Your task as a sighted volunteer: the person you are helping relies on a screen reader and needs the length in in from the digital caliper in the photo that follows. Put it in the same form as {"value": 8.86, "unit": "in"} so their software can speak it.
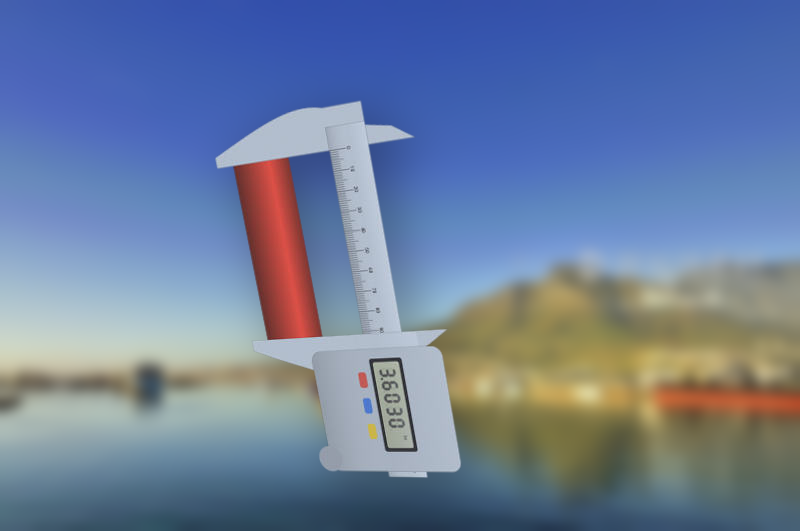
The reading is {"value": 3.6030, "unit": "in"}
